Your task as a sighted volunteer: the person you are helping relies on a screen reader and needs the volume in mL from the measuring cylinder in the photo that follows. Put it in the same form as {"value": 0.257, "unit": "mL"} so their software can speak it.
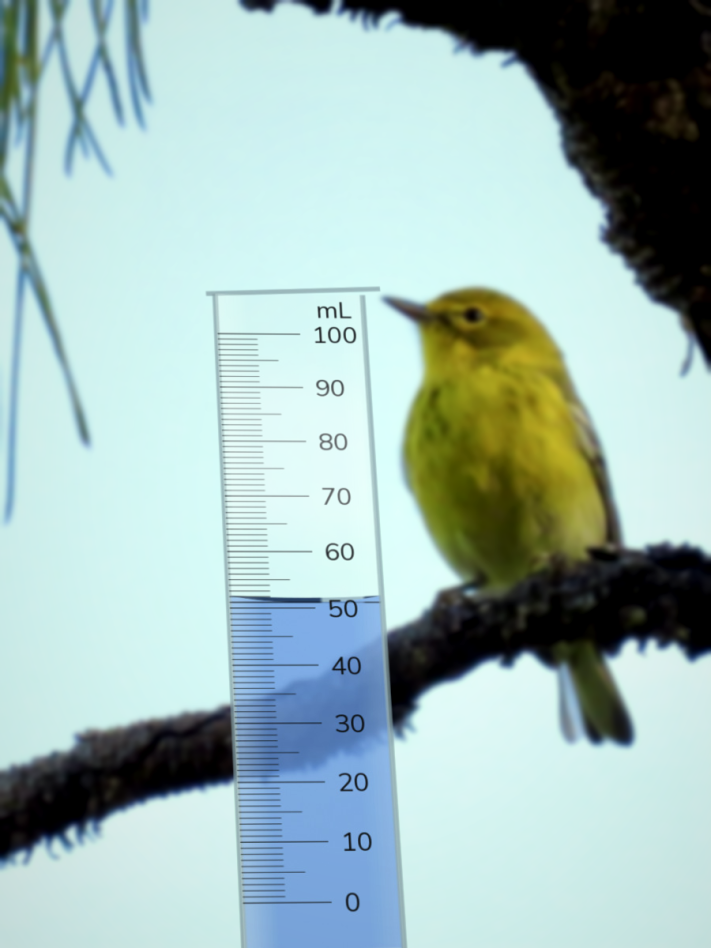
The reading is {"value": 51, "unit": "mL"}
